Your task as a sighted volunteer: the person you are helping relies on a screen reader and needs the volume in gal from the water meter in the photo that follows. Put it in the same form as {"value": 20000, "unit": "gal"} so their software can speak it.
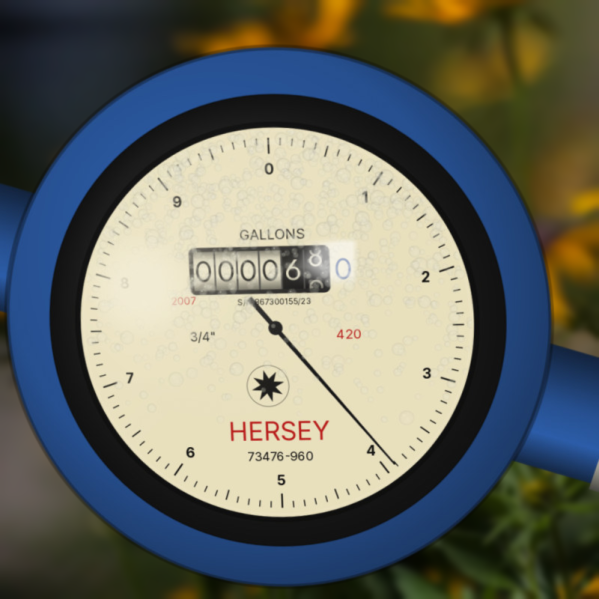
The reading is {"value": 683.9, "unit": "gal"}
